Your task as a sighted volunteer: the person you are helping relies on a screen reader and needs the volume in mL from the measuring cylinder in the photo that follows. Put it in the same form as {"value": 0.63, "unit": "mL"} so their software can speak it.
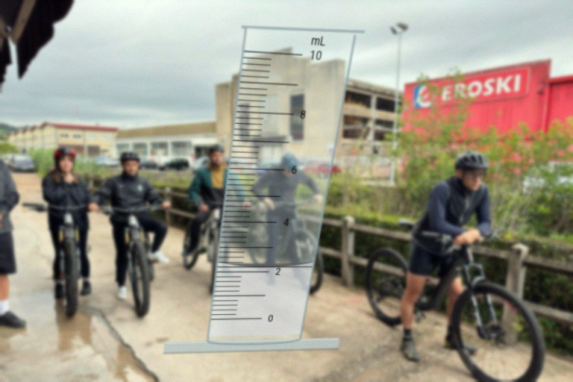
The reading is {"value": 2.2, "unit": "mL"}
